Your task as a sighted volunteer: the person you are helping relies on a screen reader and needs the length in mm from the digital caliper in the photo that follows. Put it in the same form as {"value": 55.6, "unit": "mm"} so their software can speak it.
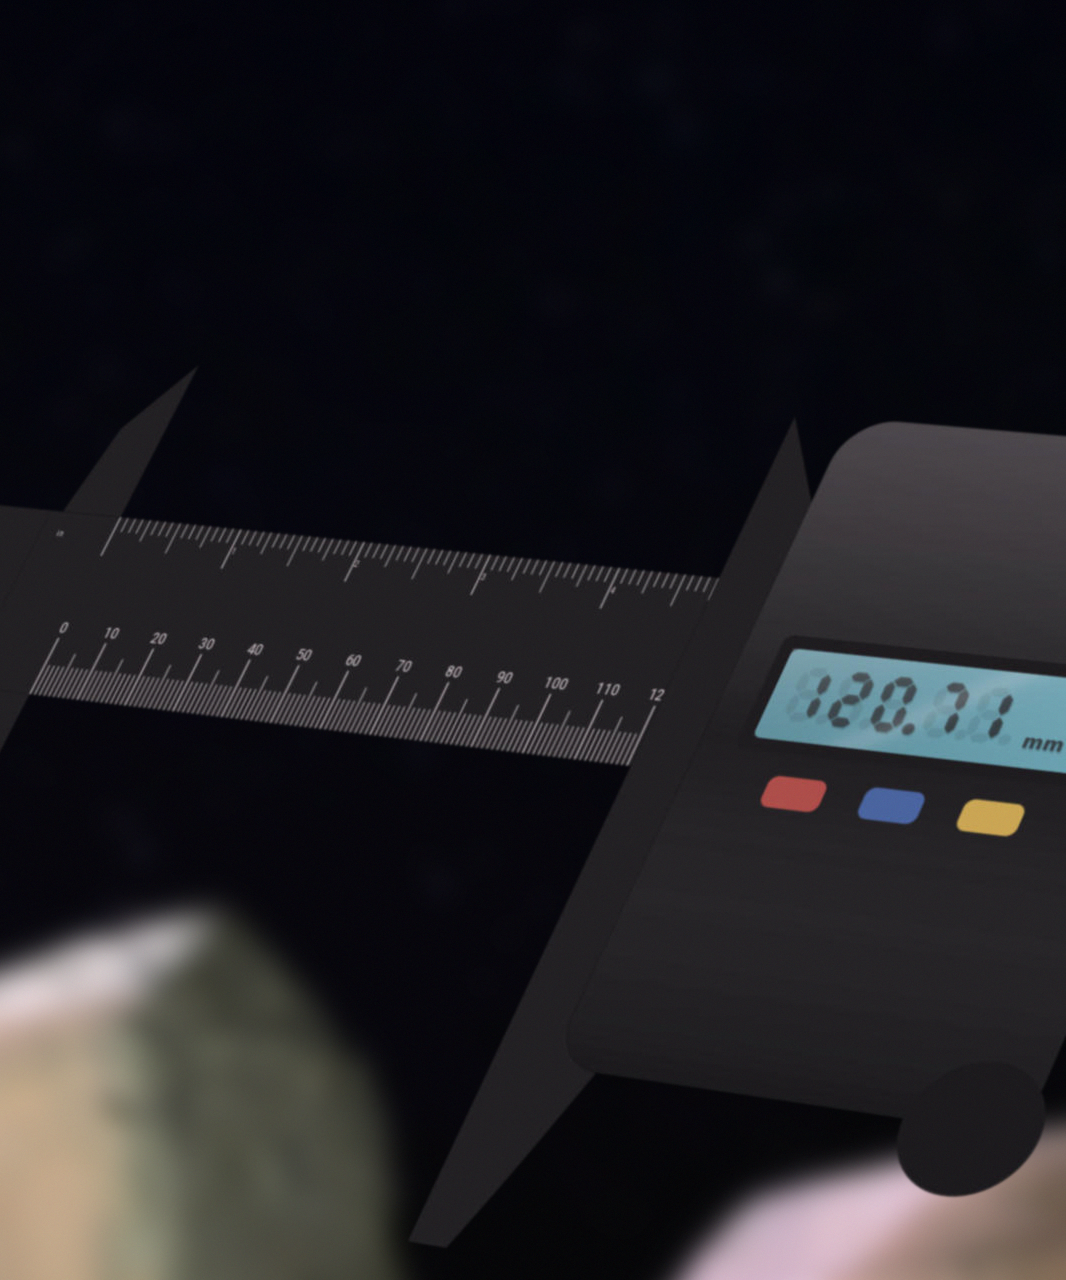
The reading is {"value": 120.71, "unit": "mm"}
